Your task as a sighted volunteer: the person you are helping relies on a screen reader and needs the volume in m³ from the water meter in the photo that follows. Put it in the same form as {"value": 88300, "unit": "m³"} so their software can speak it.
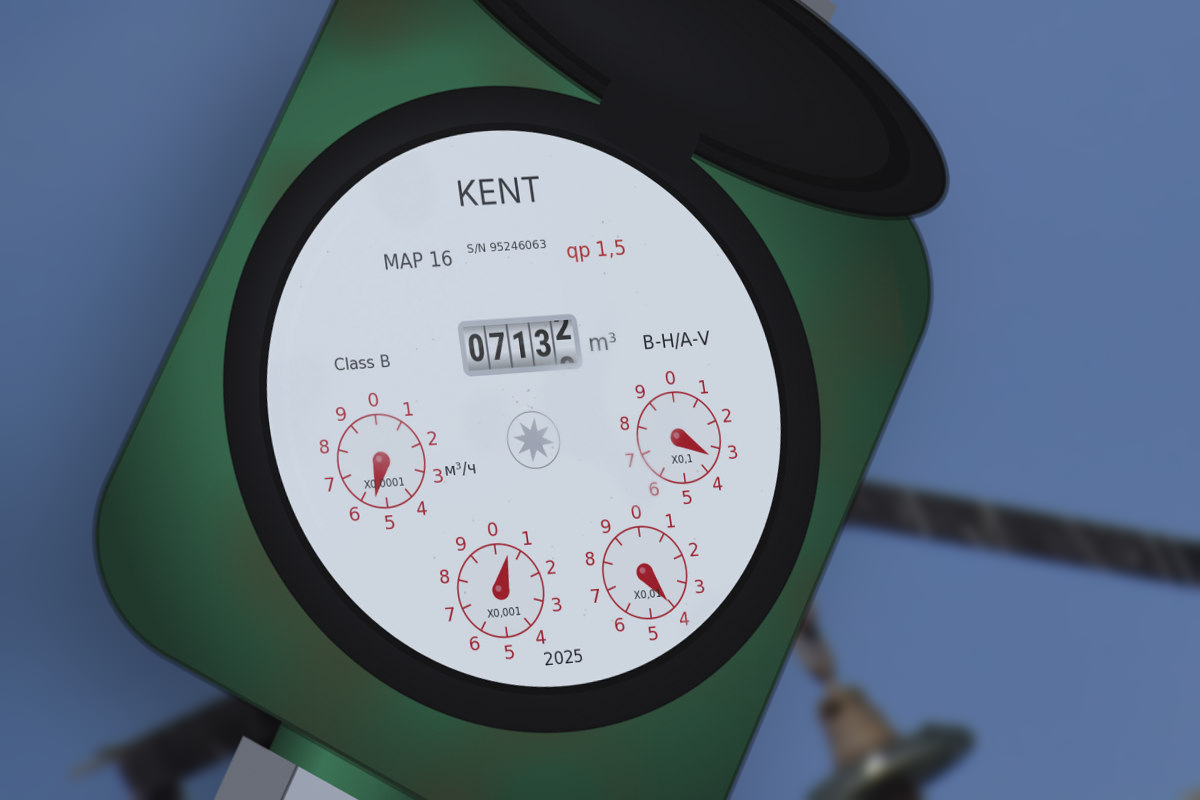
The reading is {"value": 7132.3405, "unit": "m³"}
